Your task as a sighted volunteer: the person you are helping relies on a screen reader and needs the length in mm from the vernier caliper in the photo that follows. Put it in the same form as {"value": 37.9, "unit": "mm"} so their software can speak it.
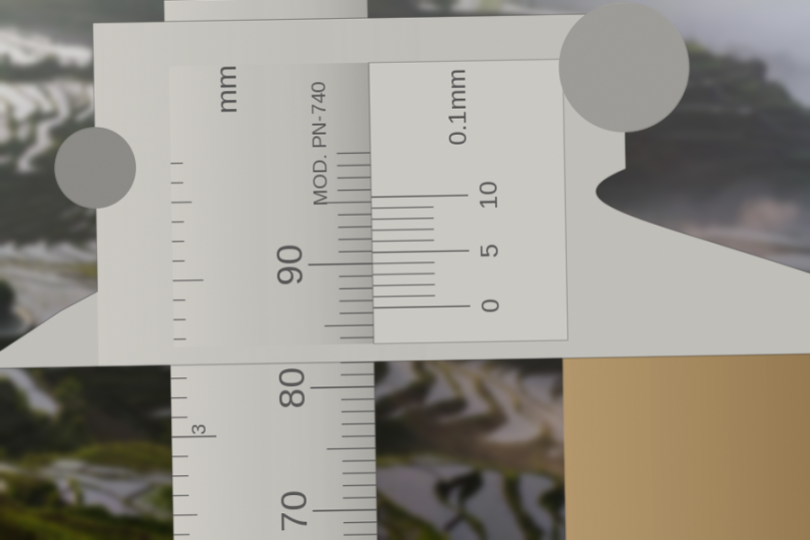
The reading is {"value": 86.4, "unit": "mm"}
